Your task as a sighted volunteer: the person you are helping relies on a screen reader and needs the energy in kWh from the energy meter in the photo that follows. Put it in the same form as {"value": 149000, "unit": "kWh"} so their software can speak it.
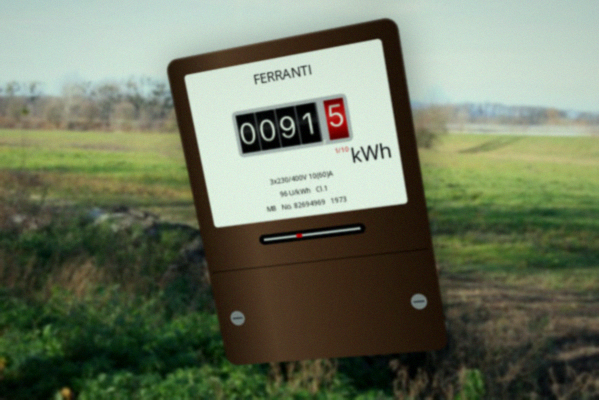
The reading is {"value": 91.5, "unit": "kWh"}
